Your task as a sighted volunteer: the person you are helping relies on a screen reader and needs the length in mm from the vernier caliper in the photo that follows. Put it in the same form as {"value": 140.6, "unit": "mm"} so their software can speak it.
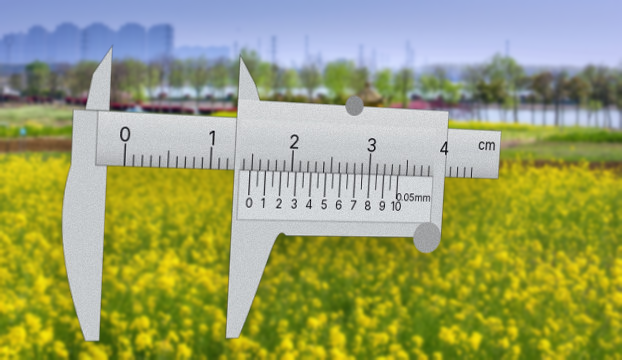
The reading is {"value": 14.8, "unit": "mm"}
